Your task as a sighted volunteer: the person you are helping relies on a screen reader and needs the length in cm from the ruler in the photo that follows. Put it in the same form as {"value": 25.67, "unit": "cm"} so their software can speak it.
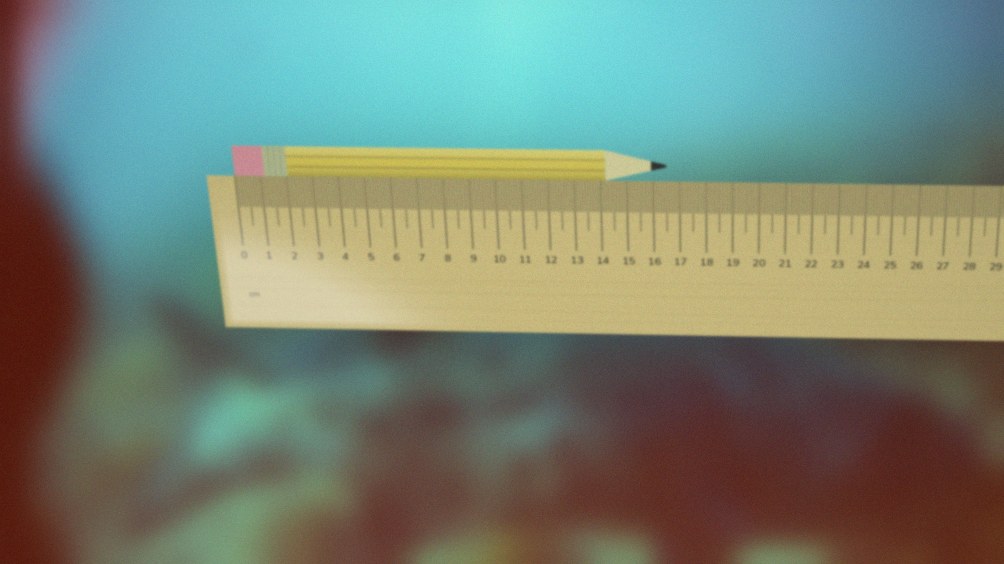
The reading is {"value": 16.5, "unit": "cm"}
